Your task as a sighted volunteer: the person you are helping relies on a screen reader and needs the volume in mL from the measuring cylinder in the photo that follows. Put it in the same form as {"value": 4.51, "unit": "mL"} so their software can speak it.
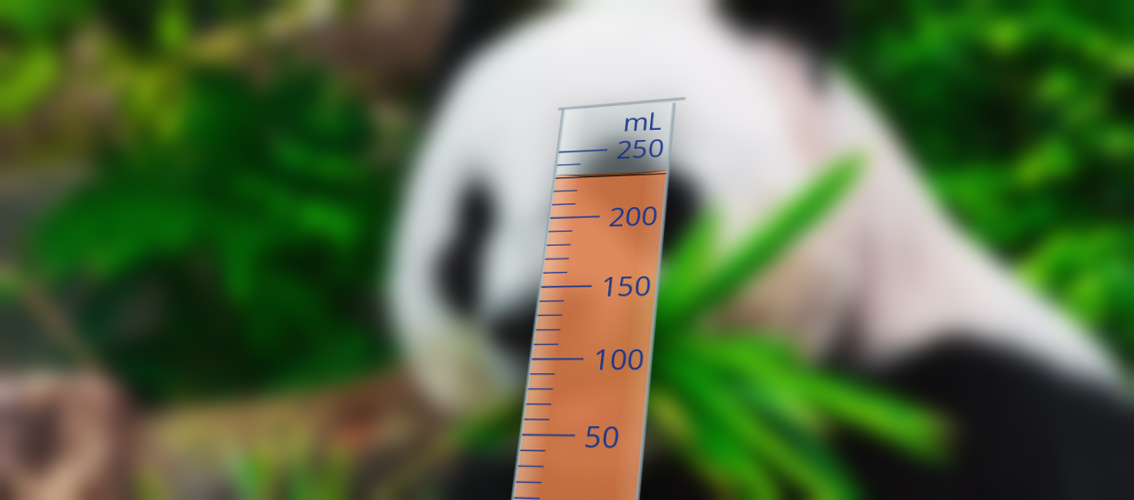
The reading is {"value": 230, "unit": "mL"}
